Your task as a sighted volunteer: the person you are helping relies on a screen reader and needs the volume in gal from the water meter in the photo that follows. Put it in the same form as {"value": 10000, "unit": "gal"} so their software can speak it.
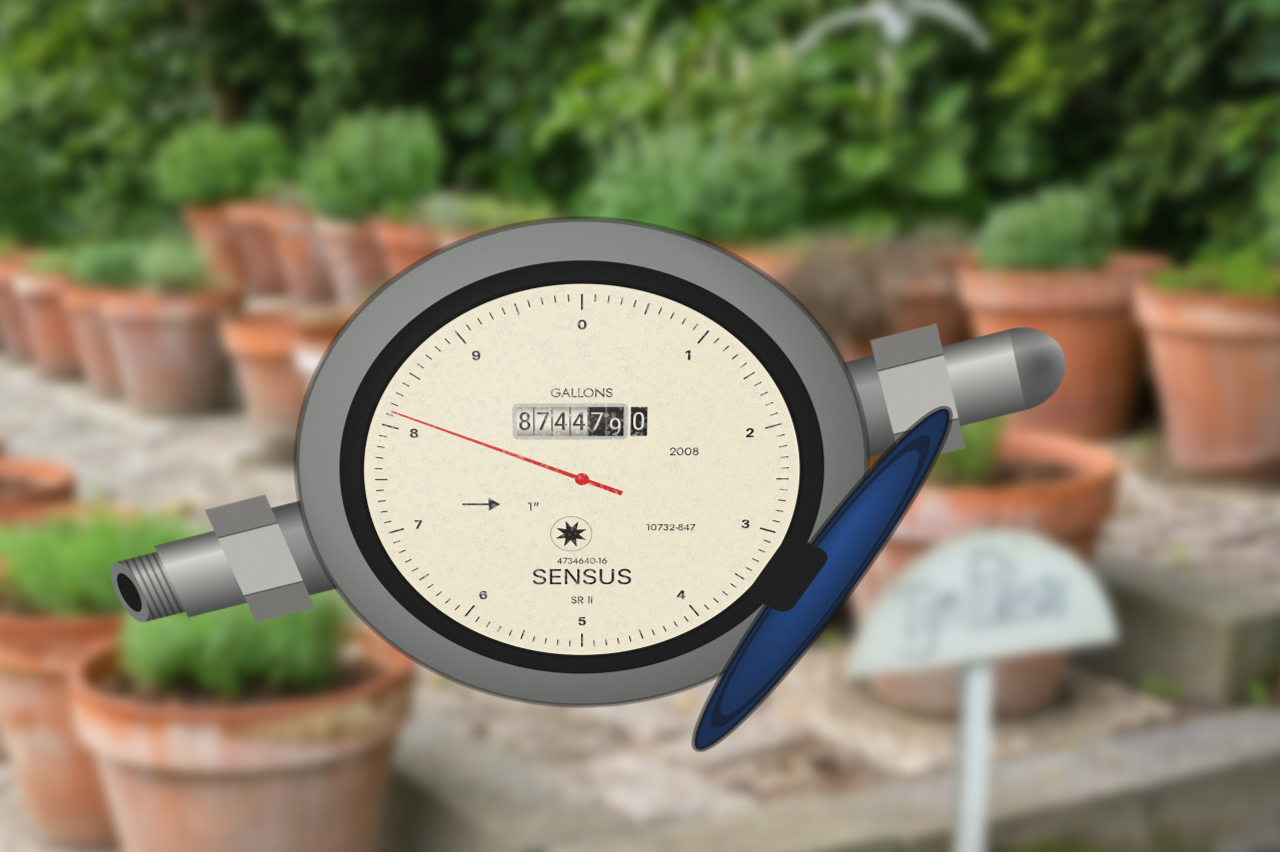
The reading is {"value": 8744788.1, "unit": "gal"}
